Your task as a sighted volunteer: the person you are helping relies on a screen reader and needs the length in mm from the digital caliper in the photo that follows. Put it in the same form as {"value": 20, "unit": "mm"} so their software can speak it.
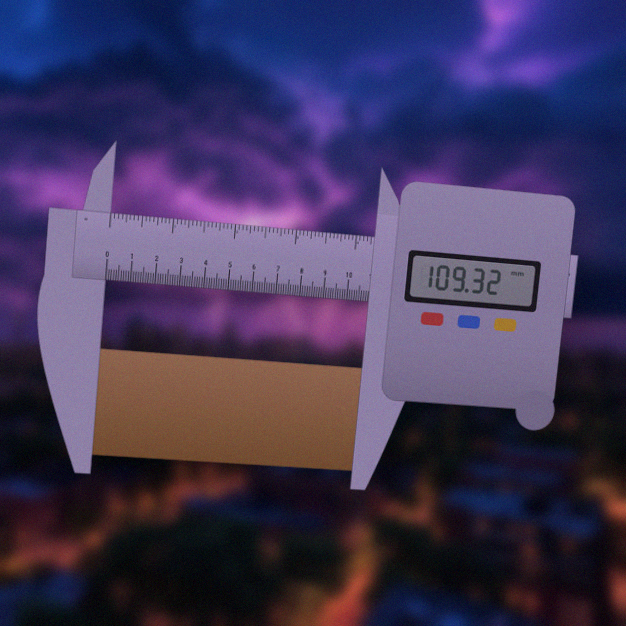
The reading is {"value": 109.32, "unit": "mm"}
